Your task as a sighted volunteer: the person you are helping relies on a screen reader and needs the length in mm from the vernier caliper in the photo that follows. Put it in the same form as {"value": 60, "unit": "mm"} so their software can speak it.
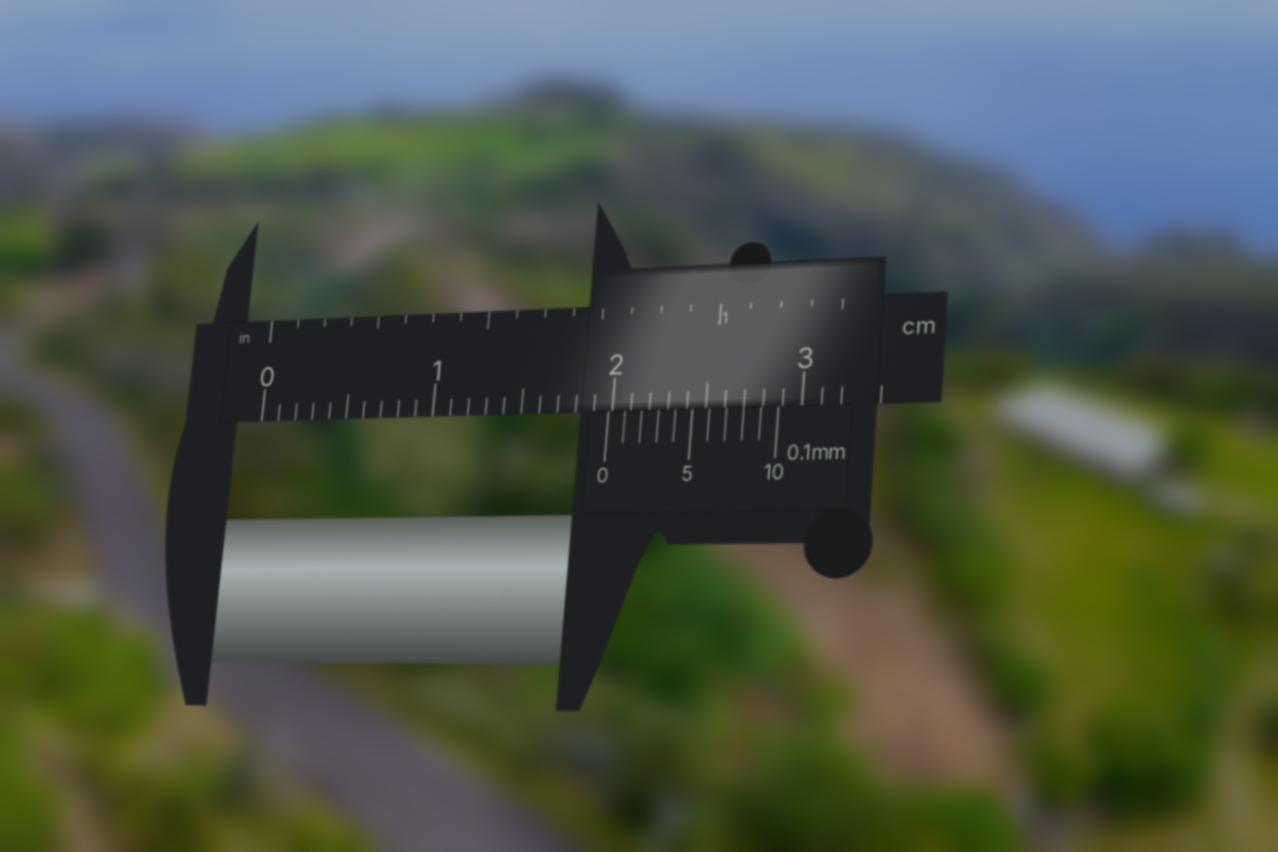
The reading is {"value": 19.8, "unit": "mm"}
